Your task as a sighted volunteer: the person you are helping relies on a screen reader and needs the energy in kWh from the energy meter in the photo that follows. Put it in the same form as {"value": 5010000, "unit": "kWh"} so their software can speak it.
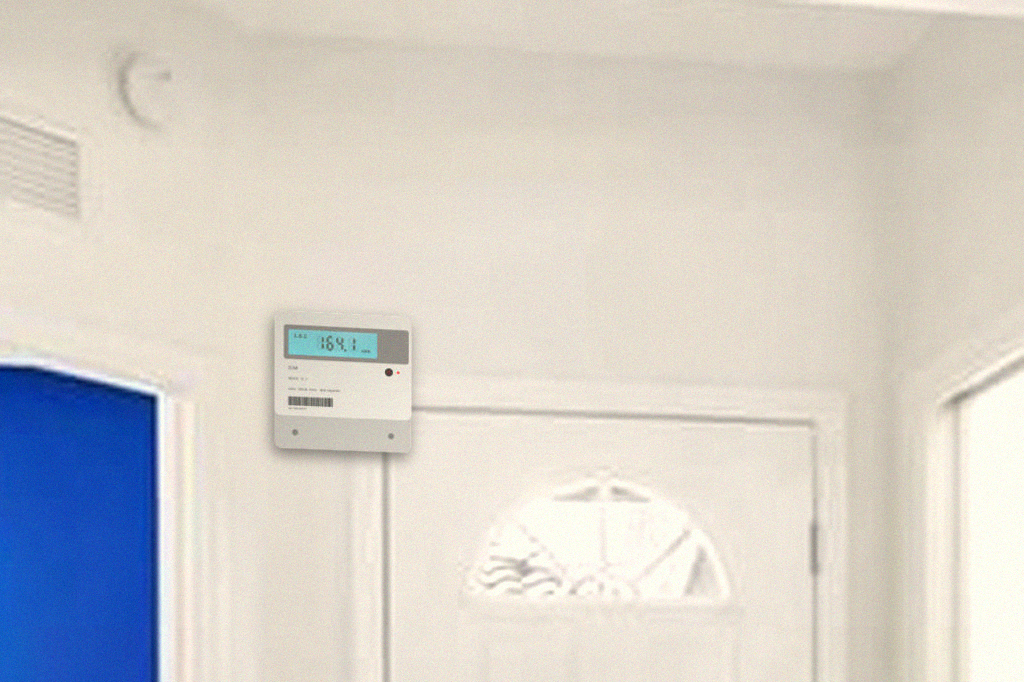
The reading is {"value": 164.1, "unit": "kWh"}
